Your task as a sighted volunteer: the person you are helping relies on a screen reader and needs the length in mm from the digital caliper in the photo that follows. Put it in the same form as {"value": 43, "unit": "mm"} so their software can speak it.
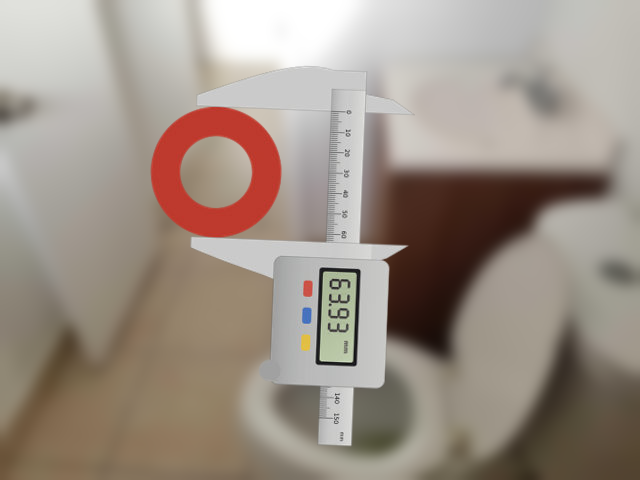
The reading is {"value": 63.93, "unit": "mm"}
